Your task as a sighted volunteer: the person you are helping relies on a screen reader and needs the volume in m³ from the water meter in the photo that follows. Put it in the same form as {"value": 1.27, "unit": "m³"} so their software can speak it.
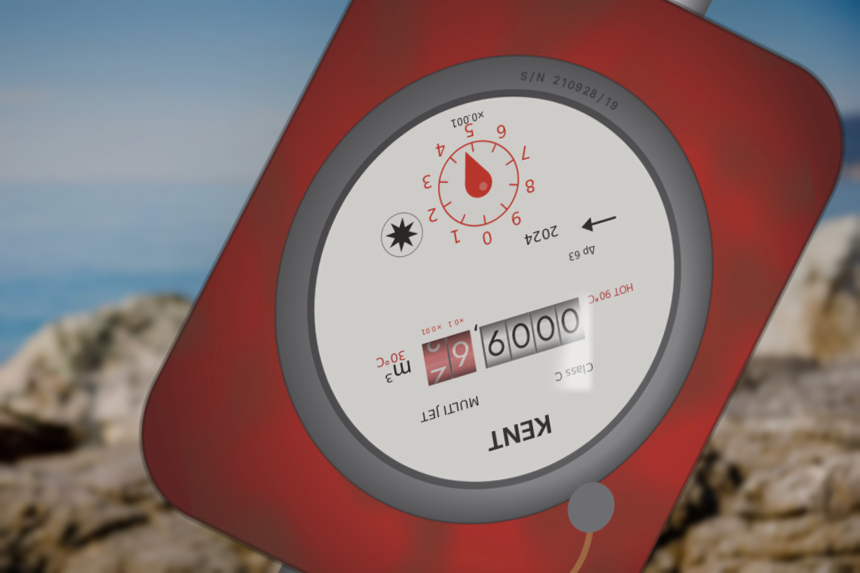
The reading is {"value": 9.624, "unit": "m³"}
